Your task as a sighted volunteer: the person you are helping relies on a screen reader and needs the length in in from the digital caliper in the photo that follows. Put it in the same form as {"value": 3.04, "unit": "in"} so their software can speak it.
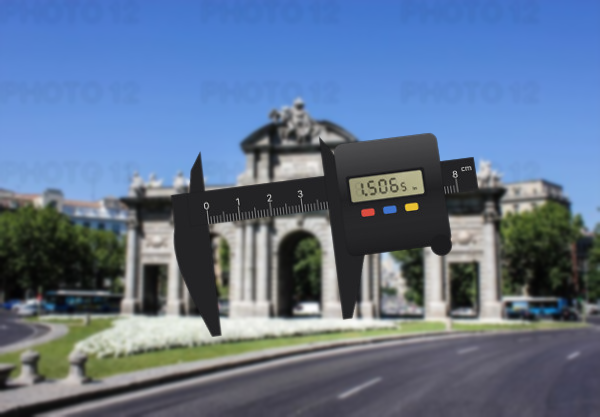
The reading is {"value": 1.5065, "unit": "in"}
